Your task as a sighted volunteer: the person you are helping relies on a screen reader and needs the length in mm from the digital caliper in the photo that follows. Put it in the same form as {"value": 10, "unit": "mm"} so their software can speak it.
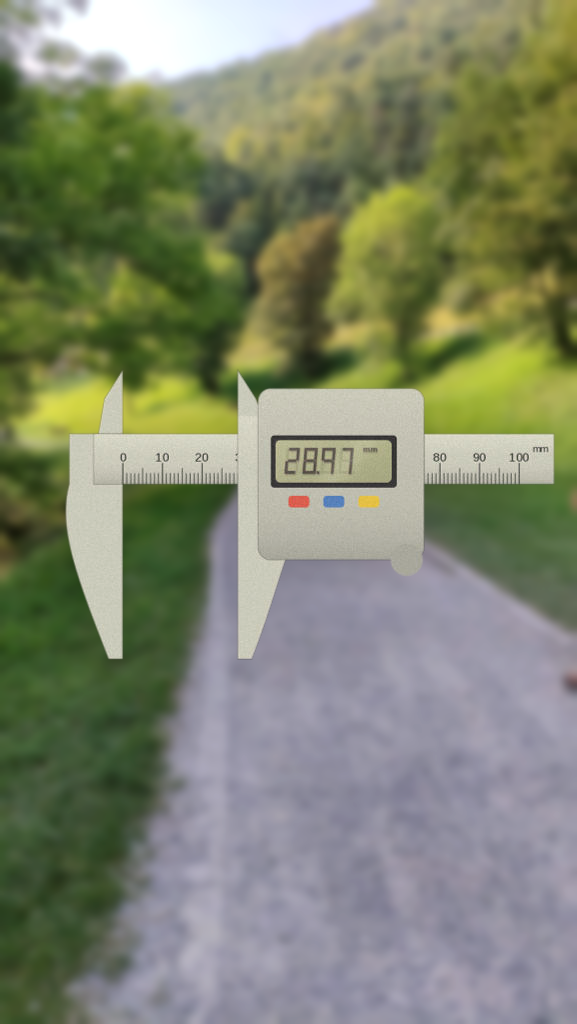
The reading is {"value": 28.97, "unit": "mm"}
